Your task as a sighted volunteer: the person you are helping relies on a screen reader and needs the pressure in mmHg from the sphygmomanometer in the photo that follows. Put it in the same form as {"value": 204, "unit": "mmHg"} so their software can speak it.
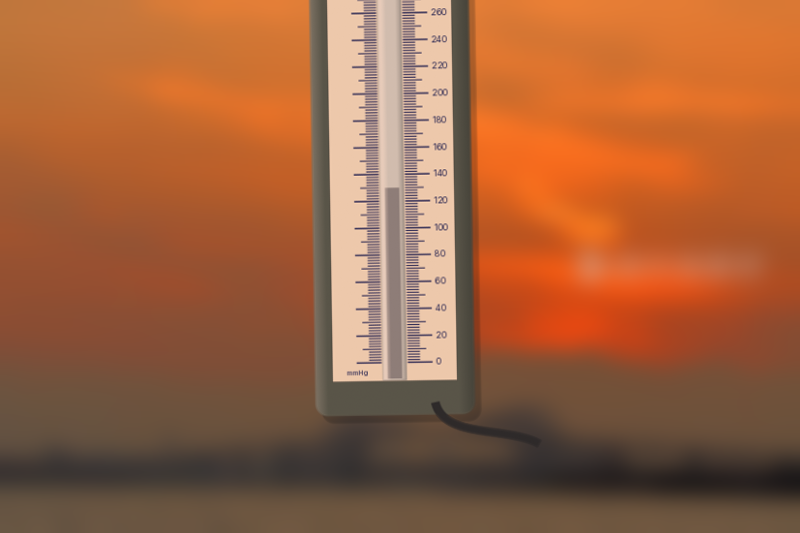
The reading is {"value": 130, "unit": "mmHg"}
